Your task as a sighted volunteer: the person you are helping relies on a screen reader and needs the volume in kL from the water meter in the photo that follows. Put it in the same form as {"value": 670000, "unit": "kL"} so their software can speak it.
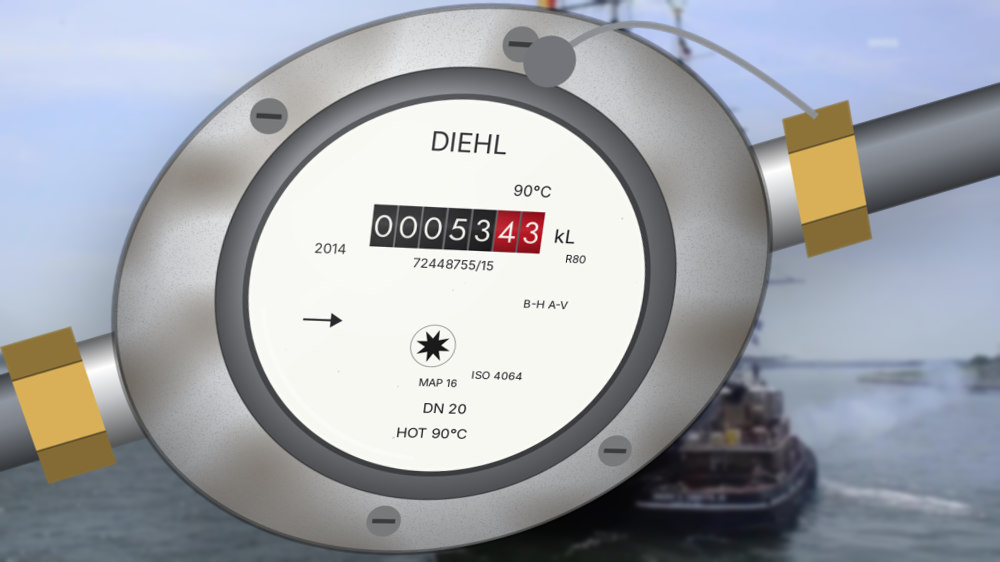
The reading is {"value": 53.43, "unit": "kL"}
